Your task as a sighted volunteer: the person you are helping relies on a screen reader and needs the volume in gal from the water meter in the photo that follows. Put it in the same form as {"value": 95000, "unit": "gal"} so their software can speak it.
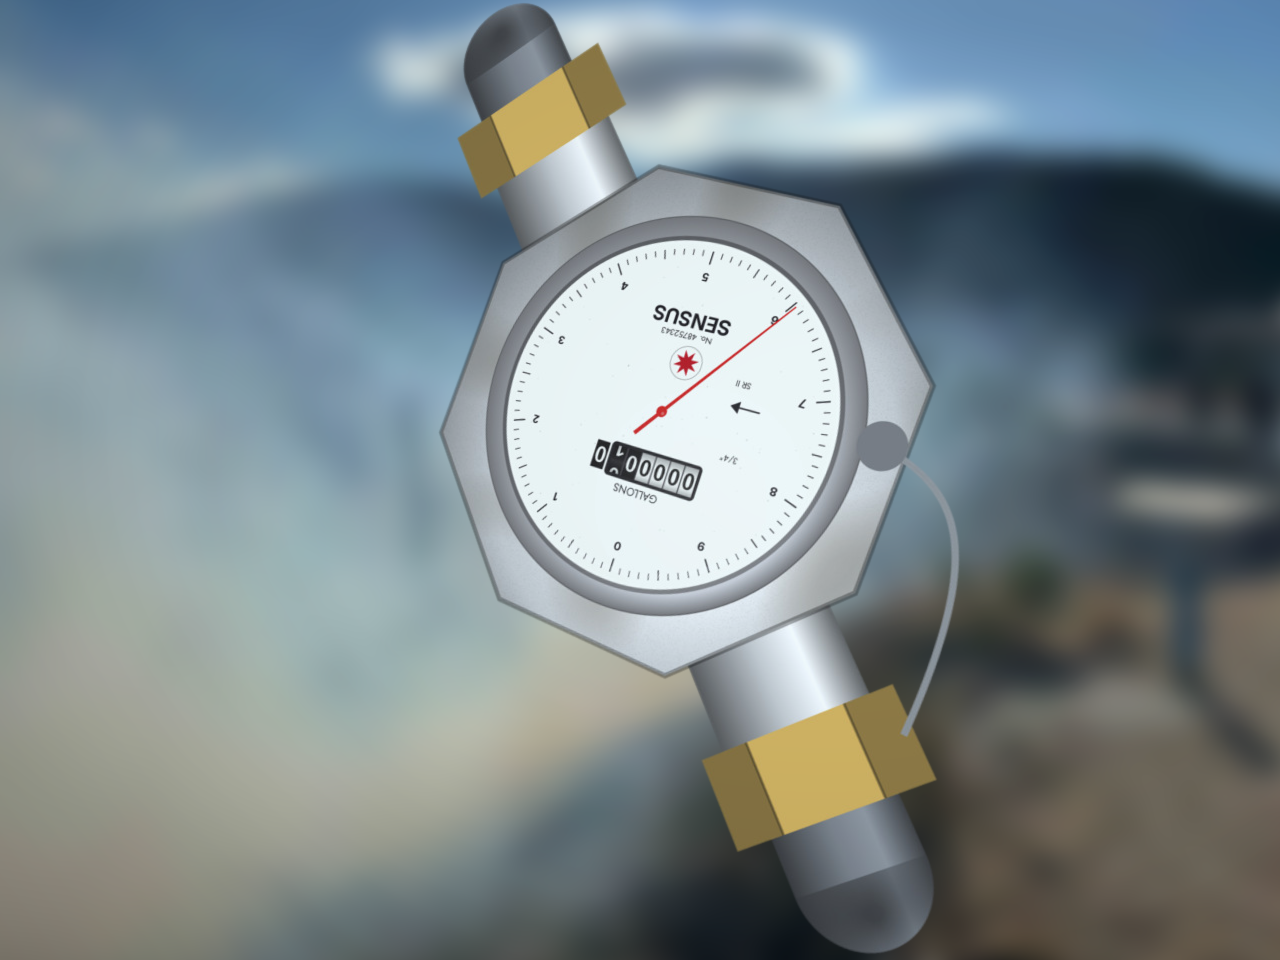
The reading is {"value": 6.0, "unit": "gal"}
